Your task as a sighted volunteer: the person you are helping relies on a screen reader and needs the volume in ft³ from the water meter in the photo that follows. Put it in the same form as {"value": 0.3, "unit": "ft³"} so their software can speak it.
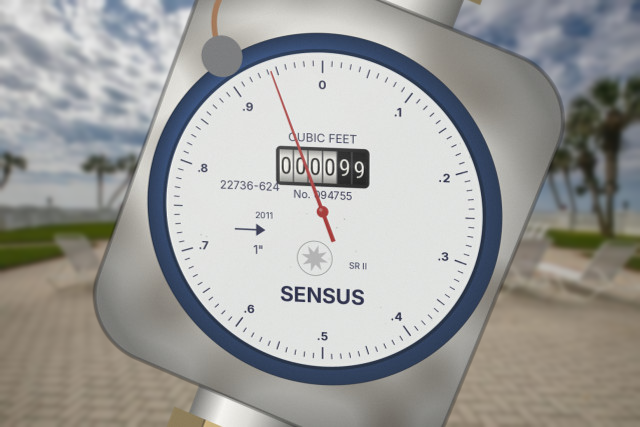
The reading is {"value": 98.94, "unit": "ft³"}
